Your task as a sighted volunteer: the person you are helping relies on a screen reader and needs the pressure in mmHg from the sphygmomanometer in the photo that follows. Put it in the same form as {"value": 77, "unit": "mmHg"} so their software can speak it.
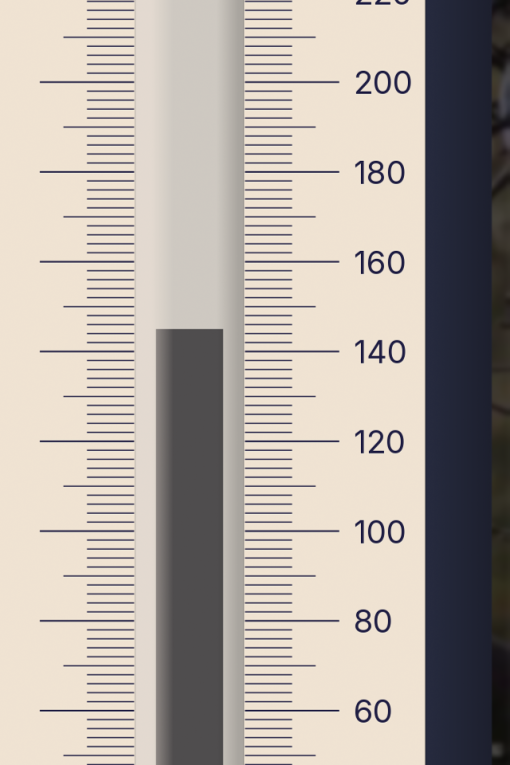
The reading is {"value": 145, "unit": "mmHg"}
